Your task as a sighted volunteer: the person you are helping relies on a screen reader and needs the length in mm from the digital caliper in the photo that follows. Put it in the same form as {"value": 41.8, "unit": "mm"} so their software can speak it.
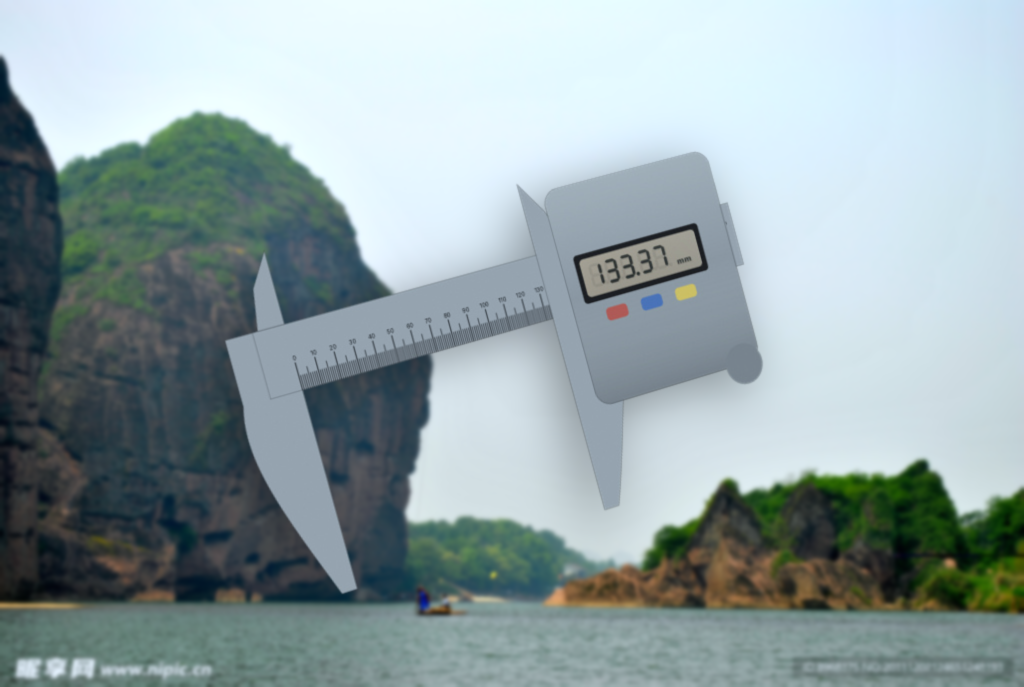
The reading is {"value": 133.37, "unit": "mm"}
